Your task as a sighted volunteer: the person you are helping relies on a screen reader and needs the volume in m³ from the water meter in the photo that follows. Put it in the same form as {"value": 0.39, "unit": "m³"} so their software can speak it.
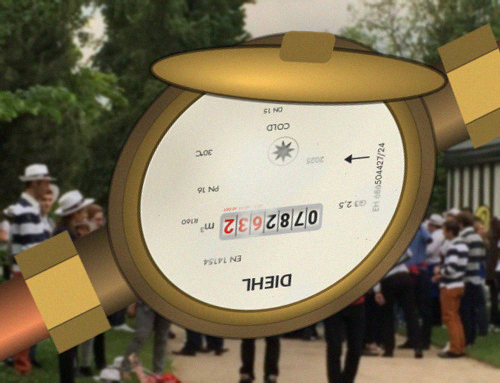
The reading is {"value": 782.632, "unit": "m³"}
